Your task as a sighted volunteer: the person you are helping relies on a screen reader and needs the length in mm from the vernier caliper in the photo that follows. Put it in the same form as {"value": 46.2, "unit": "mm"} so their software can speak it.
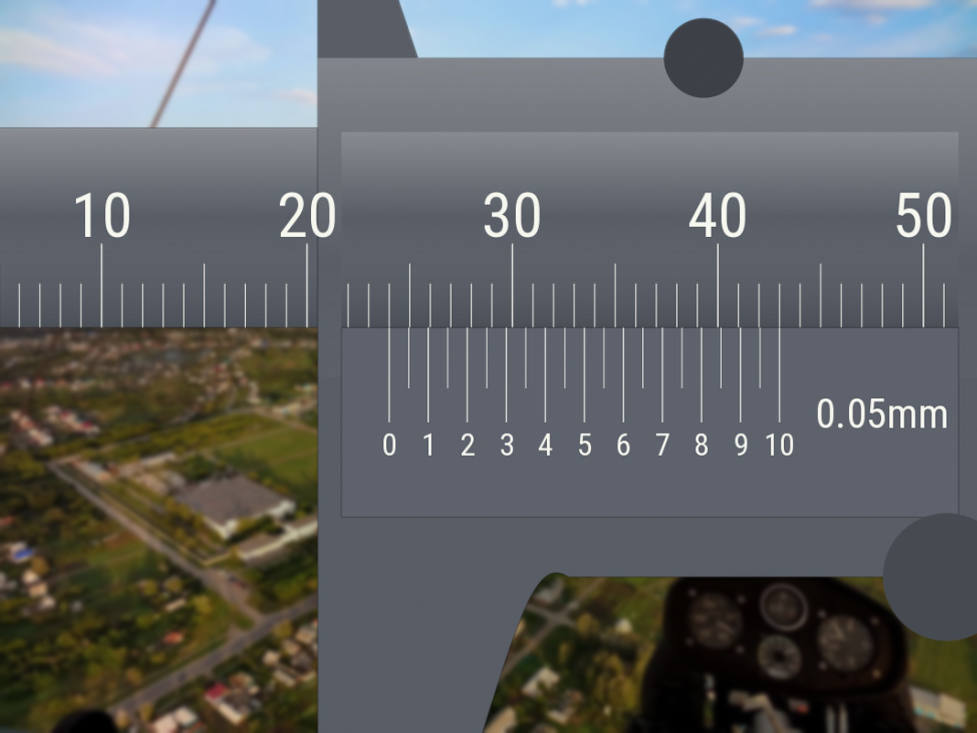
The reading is {"value": 24.0, "unit": "mm"}
